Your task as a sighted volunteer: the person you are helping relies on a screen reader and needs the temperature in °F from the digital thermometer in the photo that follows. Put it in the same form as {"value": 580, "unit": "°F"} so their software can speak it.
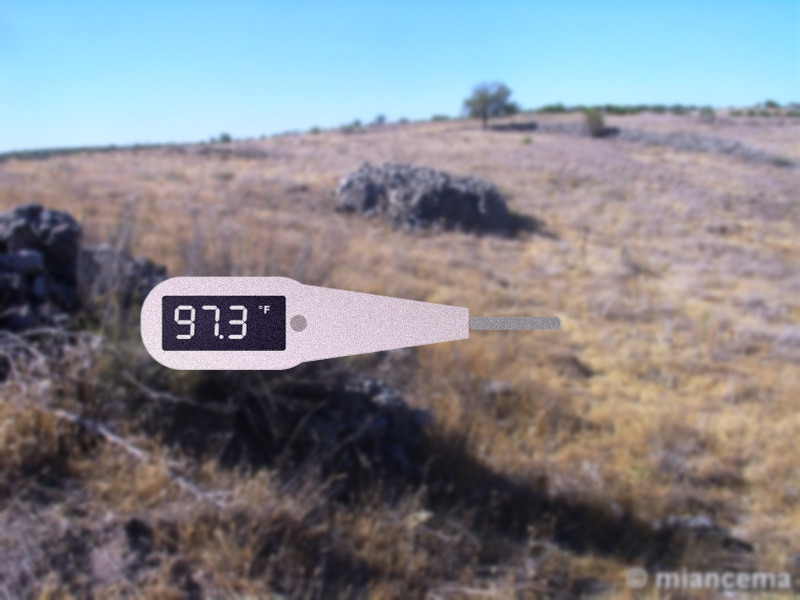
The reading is {"value": 97.3, "unit": "°F"}
